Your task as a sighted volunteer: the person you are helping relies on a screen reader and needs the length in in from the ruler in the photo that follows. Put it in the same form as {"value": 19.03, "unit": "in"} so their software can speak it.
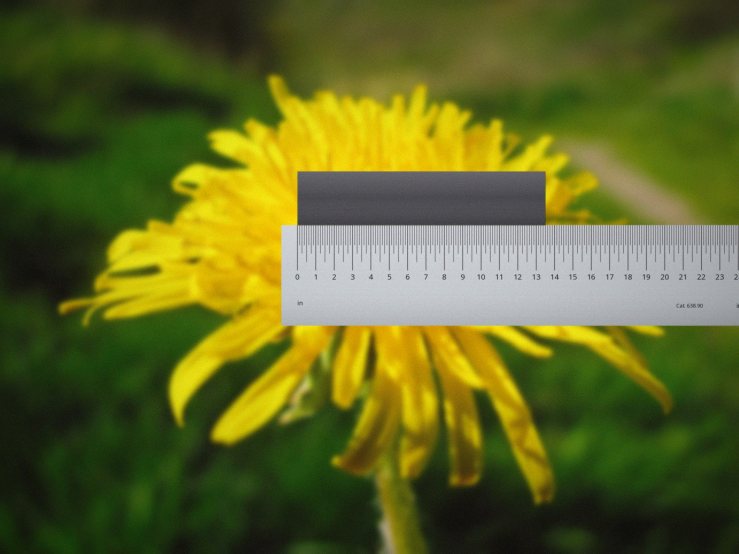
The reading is {"value": 13.5, "unit": "in"}
